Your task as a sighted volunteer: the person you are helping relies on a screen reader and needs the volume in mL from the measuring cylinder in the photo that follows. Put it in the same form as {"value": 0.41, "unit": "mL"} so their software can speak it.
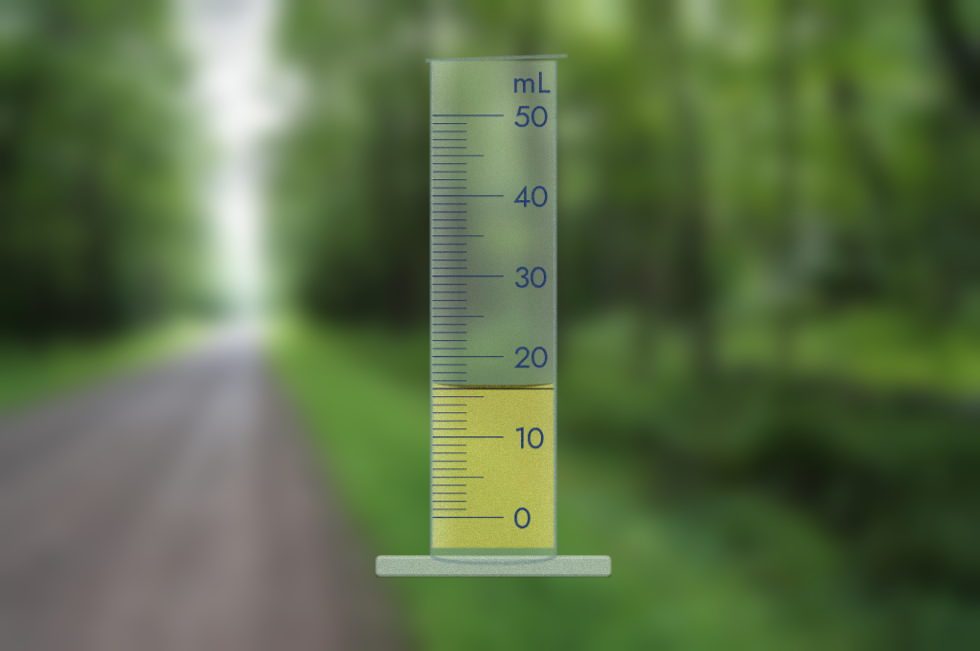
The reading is {"value": 16, "unit": "mL"}
